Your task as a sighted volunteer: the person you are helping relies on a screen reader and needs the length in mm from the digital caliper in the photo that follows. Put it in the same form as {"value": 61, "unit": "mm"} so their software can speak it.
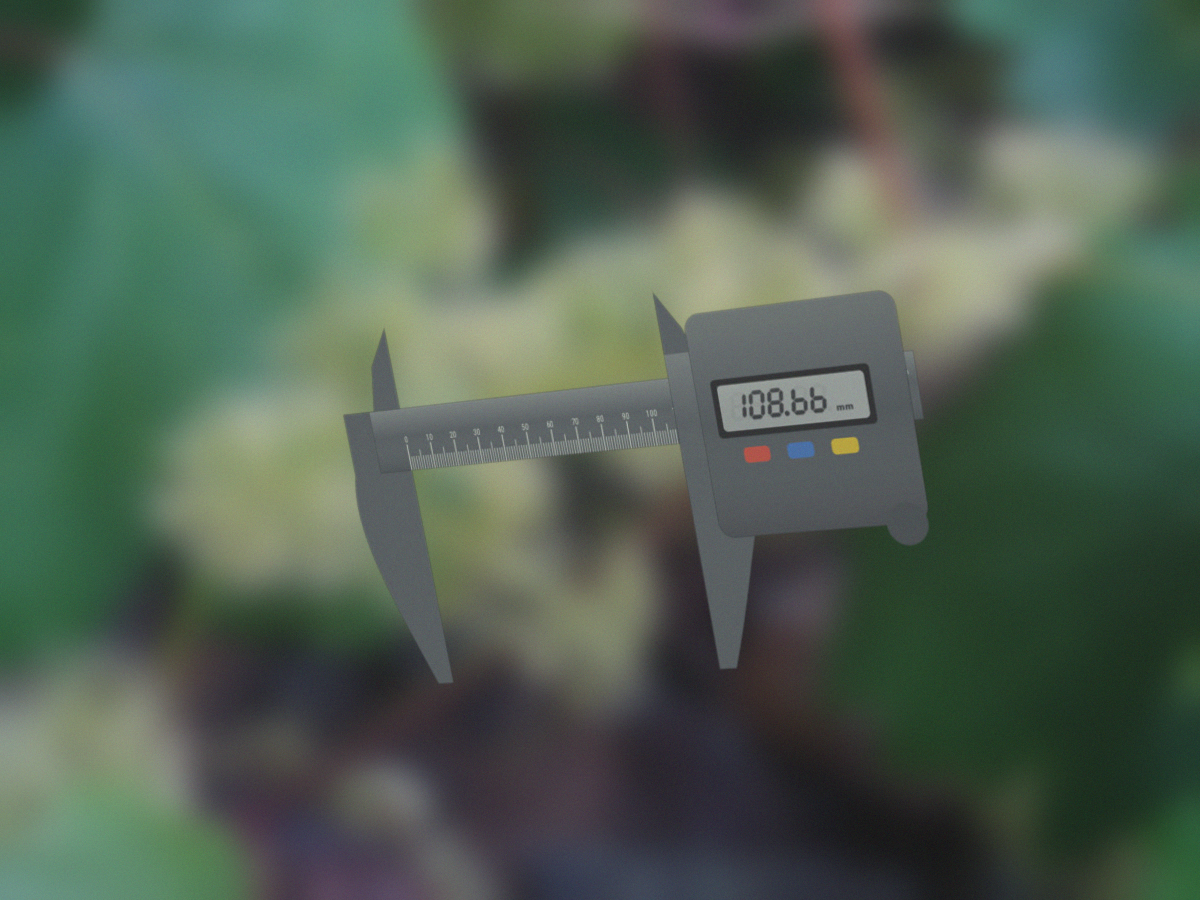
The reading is {"value": 108.66, "unit": "mm"}
